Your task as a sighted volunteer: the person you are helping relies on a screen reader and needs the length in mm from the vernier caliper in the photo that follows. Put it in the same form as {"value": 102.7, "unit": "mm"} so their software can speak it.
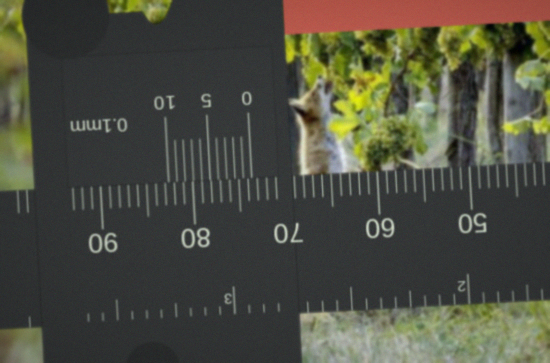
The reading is {"value": 73.6, "unit": "mm"}
